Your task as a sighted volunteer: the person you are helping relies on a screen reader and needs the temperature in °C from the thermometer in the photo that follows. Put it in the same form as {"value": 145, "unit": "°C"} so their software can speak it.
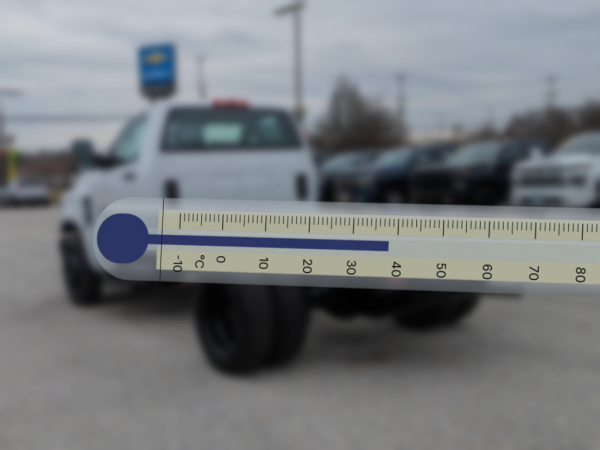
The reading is {"value": 38, "unit": "°C"}
